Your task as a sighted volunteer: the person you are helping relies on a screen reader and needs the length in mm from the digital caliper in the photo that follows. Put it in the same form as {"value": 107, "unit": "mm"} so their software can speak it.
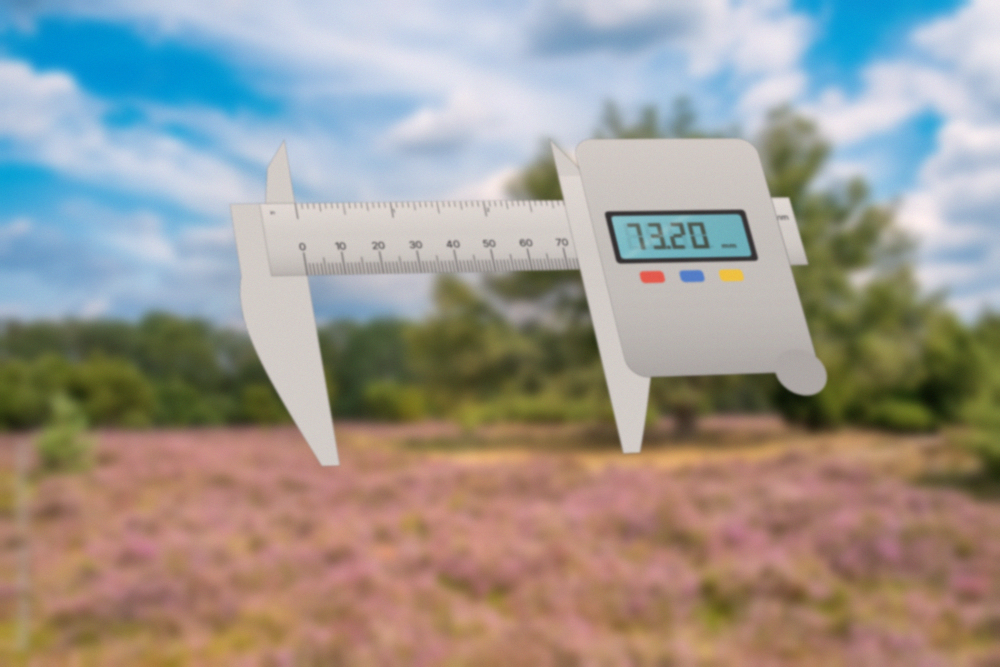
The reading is {"value": 73.20, "unit": "mm"}
